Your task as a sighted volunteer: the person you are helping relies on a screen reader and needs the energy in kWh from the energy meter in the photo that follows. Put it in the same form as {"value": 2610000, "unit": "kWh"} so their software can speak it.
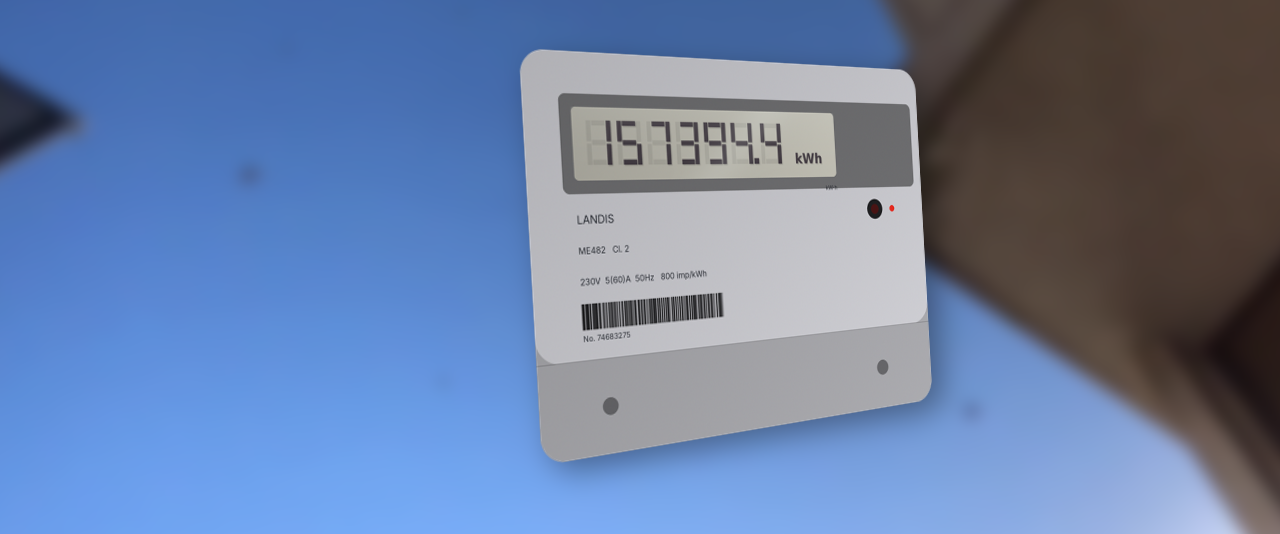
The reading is {"value": 157394.4, "unit": "kWh"}
